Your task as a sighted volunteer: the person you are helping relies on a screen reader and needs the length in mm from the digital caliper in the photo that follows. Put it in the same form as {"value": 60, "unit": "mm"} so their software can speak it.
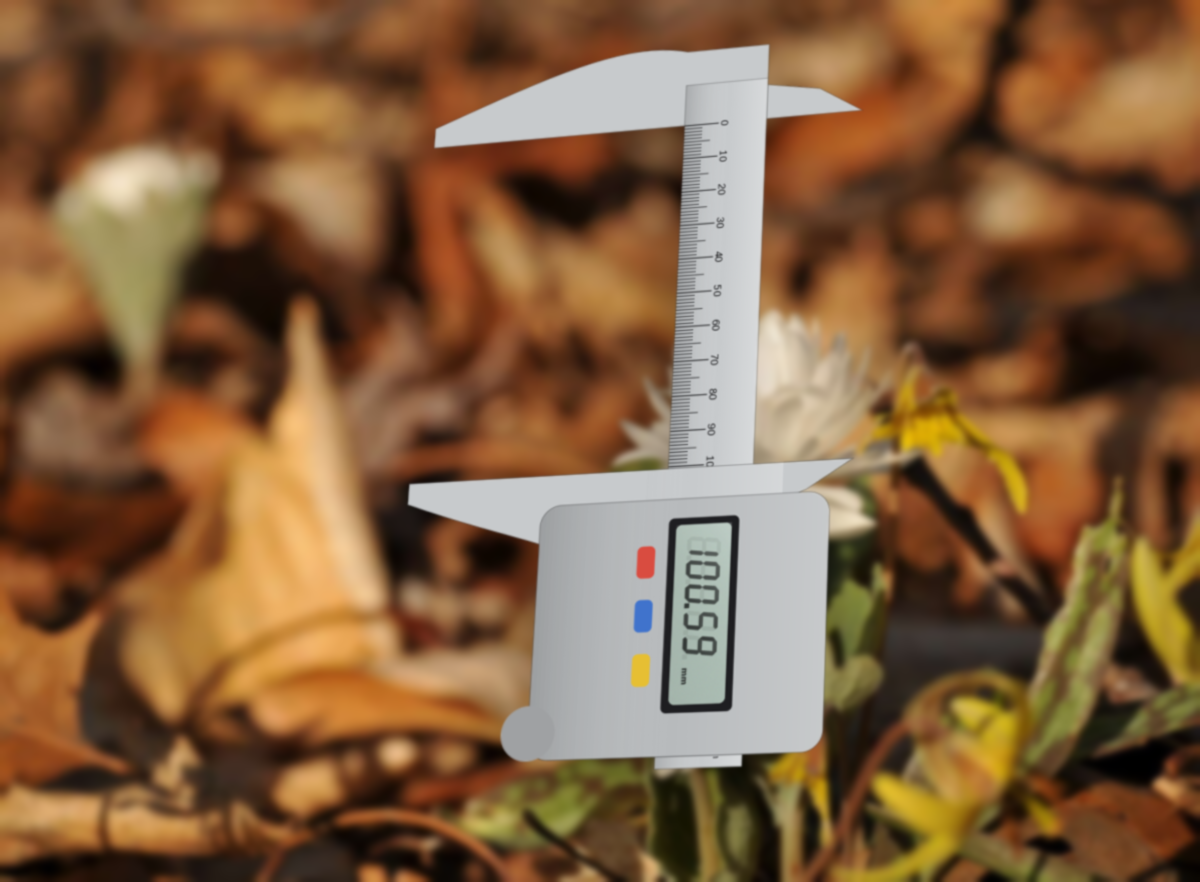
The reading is {"value": 100.59, "unit": "mm"}
